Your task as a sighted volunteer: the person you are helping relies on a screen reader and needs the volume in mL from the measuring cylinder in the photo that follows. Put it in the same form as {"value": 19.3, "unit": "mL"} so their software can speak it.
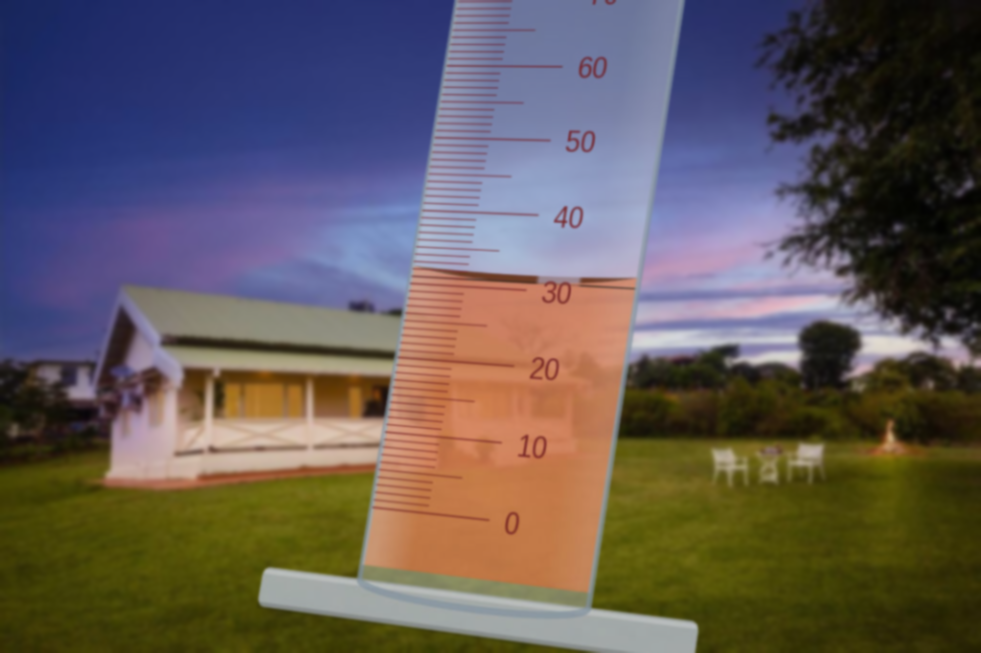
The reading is {"value": 31, "unit": "mL"}
